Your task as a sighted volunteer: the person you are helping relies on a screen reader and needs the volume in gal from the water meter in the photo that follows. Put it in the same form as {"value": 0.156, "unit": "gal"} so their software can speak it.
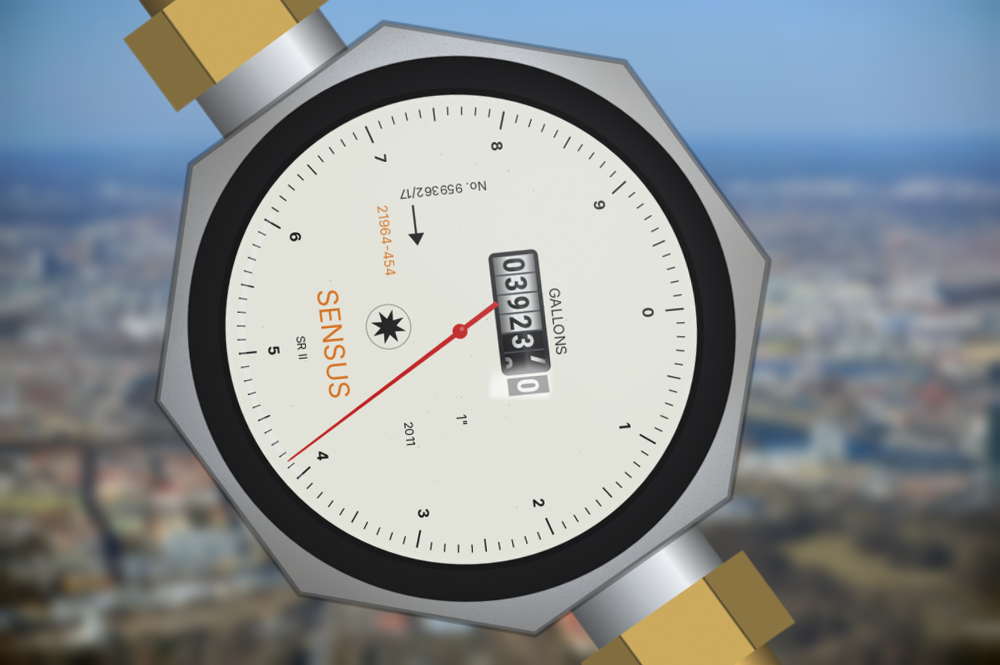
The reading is {"value": 392374.1, "unit": "gal"}
